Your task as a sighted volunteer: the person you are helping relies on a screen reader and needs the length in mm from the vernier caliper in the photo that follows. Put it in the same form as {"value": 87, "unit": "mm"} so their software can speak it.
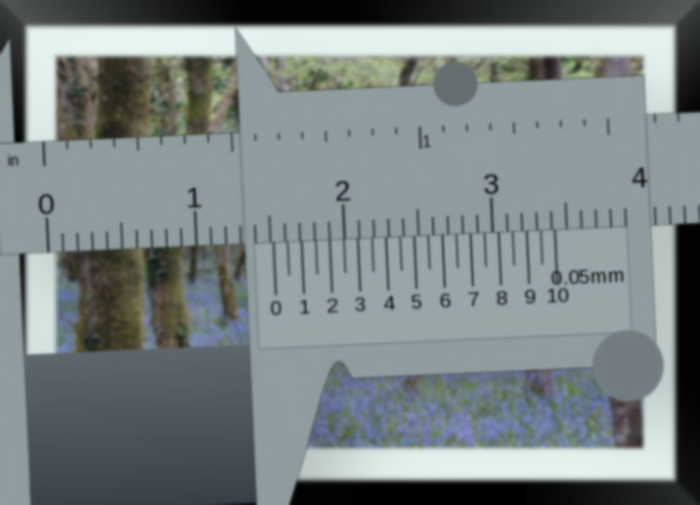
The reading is {"value": 15.2, "unit": "mm"}
